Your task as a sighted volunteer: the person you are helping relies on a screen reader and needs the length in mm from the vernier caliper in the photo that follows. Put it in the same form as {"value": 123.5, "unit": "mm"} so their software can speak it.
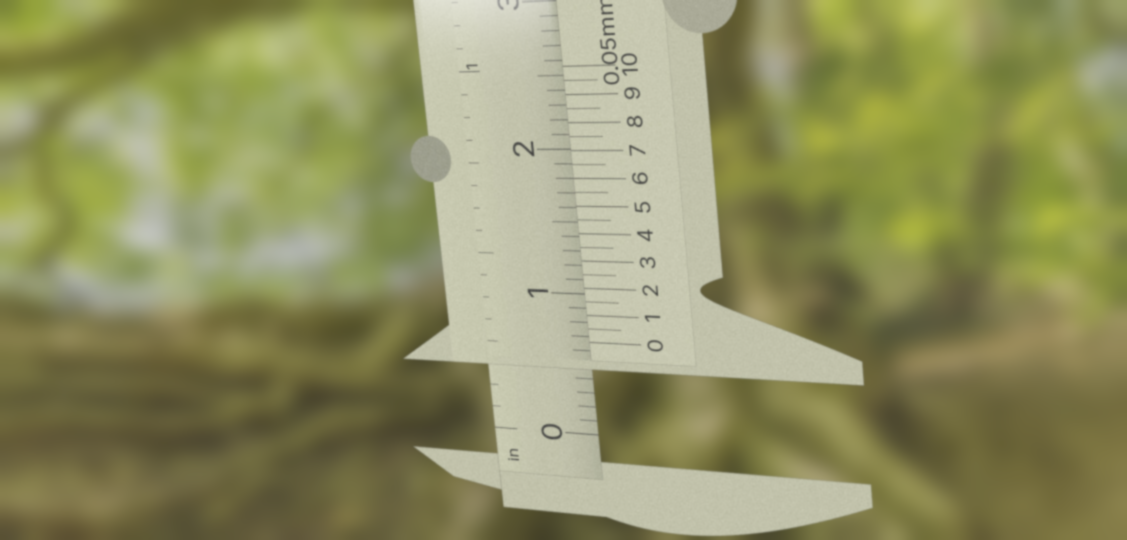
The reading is {"value": 6.6, "unit": "mm"}
